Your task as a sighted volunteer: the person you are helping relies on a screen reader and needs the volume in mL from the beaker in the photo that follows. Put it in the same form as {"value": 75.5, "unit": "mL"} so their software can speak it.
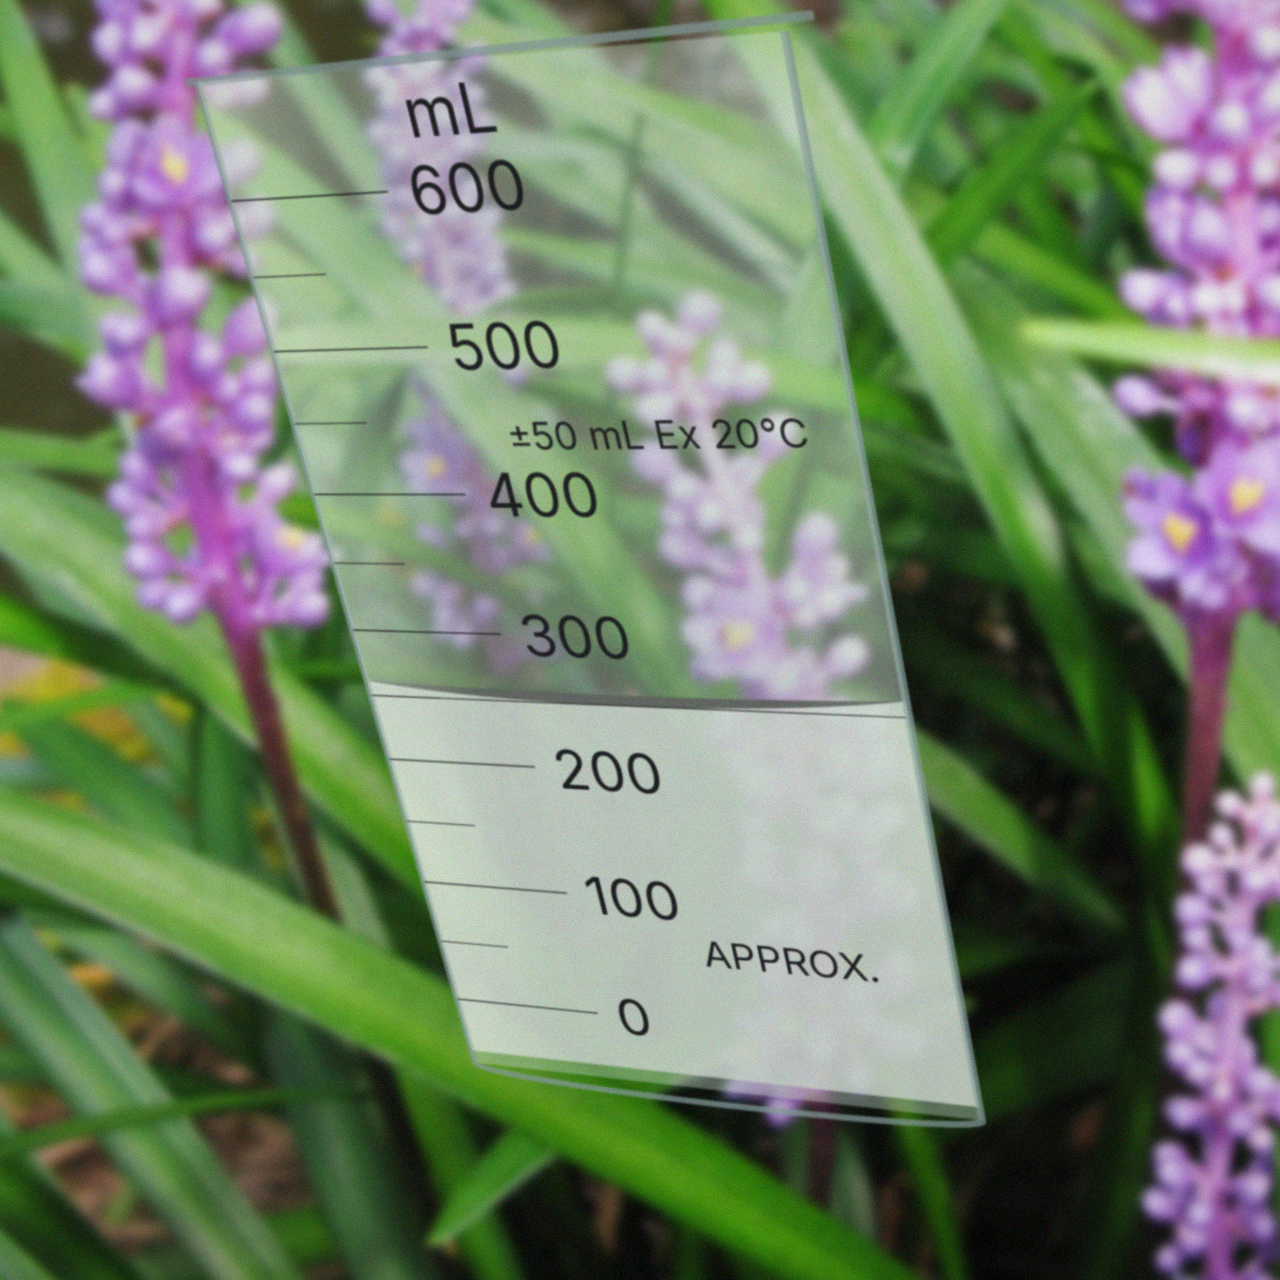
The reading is {"value": 250, "unit": "mL"}
